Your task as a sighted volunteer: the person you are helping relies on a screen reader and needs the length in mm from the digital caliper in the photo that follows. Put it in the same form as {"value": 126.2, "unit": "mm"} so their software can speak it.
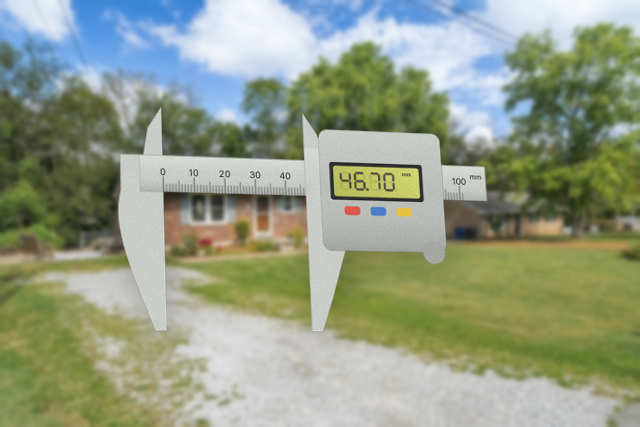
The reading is {"value": 46.70, "unit": "mm"}
